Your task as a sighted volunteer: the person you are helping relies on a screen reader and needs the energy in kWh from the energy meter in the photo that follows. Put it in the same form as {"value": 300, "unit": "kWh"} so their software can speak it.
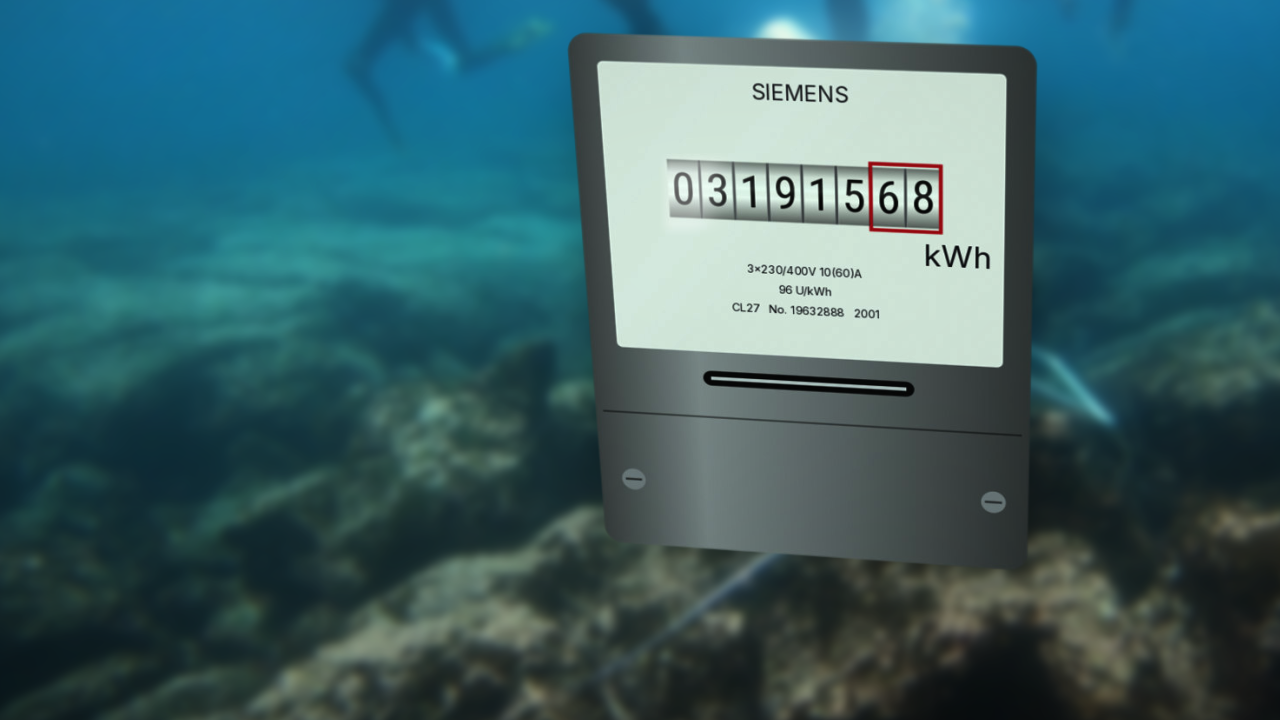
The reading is {"value": 31915.68, "unit": "kWh"}
